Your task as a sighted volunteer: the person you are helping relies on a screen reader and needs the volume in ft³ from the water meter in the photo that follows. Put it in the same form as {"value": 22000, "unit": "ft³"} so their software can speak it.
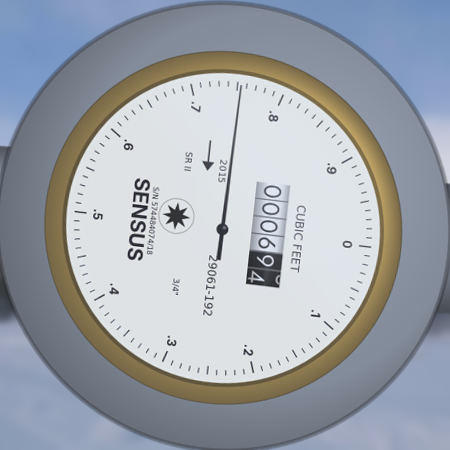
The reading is {"value": 693.75, "unit": "ft³"}
